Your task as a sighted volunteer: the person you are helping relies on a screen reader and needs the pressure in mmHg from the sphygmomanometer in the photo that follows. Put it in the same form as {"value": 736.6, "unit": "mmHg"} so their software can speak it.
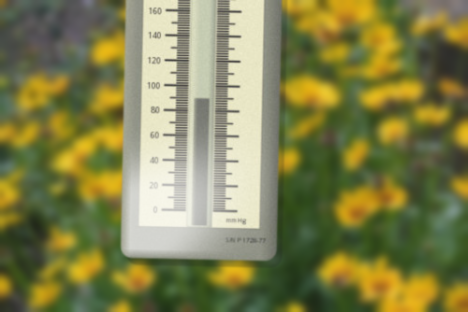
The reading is {"value": 90, "unit": "mmHg"}
